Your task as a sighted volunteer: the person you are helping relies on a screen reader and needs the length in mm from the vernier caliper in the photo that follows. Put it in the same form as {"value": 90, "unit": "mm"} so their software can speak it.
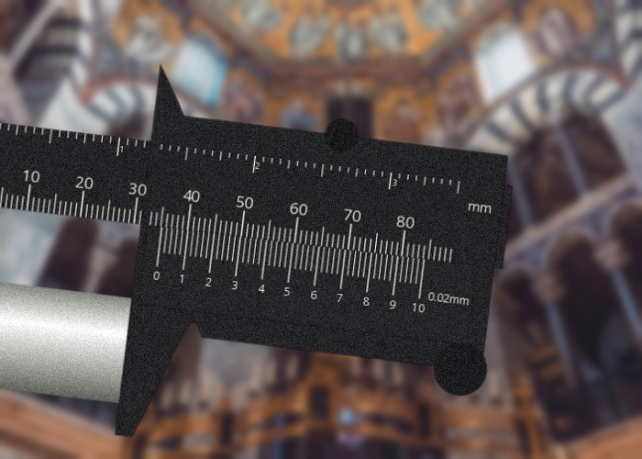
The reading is {"value": 35.2, "unit": "mm"}
